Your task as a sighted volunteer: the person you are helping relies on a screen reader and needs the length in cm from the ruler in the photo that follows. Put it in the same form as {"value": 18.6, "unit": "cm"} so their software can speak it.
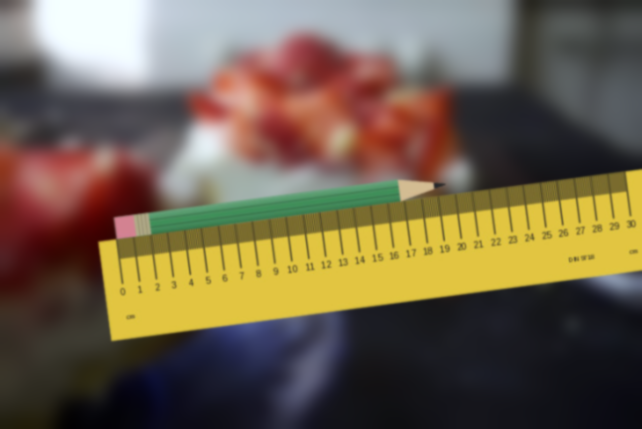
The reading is {"value": 19.5, "unit": "cm"}
